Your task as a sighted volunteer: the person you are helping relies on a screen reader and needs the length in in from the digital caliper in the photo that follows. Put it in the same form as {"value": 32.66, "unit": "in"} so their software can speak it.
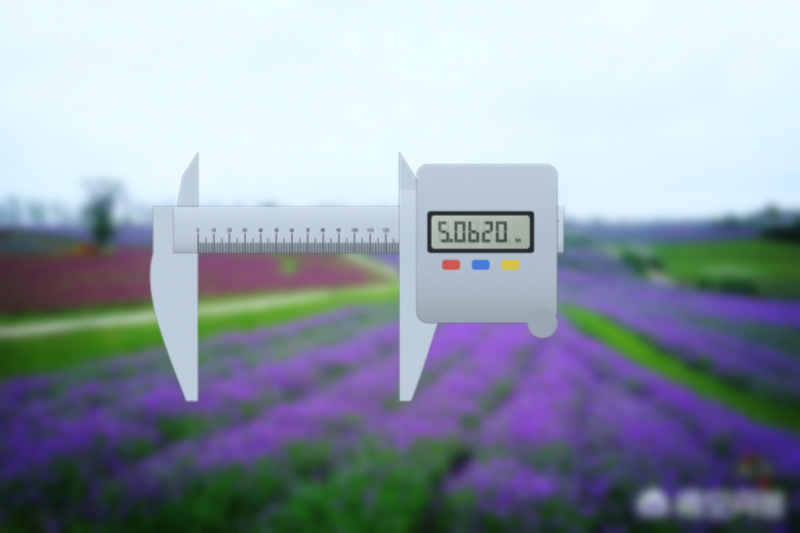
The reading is {"value": 5.0620, "unit": "in"}
